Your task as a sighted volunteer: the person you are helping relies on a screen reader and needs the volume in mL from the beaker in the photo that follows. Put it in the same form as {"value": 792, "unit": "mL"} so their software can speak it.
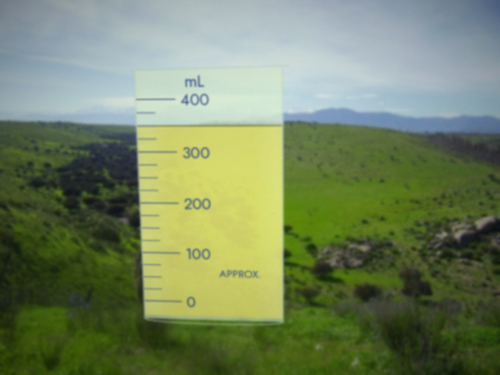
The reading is {"value": 350, "unit": "mL"}
